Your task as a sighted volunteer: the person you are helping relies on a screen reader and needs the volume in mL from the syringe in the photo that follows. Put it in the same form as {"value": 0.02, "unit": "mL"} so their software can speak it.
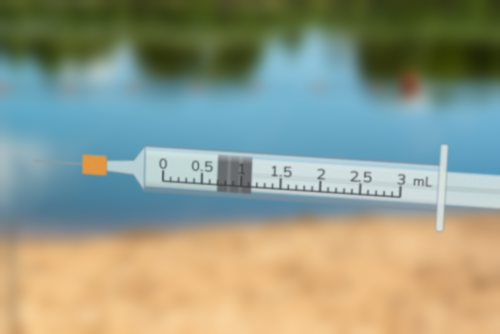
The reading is {"value": 0.7, "unit": "mL"}
